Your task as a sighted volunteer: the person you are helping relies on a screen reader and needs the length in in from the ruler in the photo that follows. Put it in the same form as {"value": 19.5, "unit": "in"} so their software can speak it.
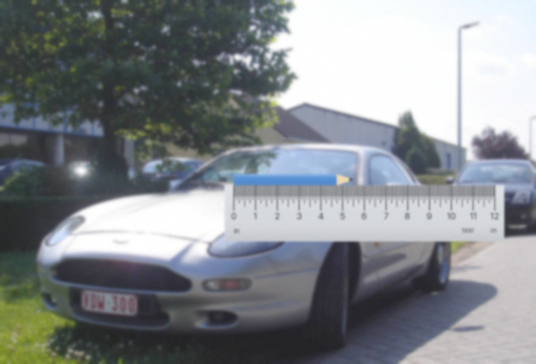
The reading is {"value": 5.5, "unit": "in"}
